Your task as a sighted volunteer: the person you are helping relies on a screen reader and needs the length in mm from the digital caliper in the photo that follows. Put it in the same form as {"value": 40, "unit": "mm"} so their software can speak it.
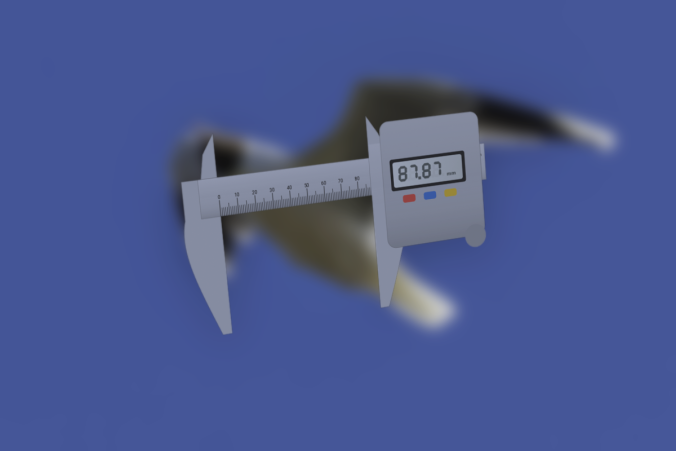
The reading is {"value": 87.87, "unit": "mm"}
